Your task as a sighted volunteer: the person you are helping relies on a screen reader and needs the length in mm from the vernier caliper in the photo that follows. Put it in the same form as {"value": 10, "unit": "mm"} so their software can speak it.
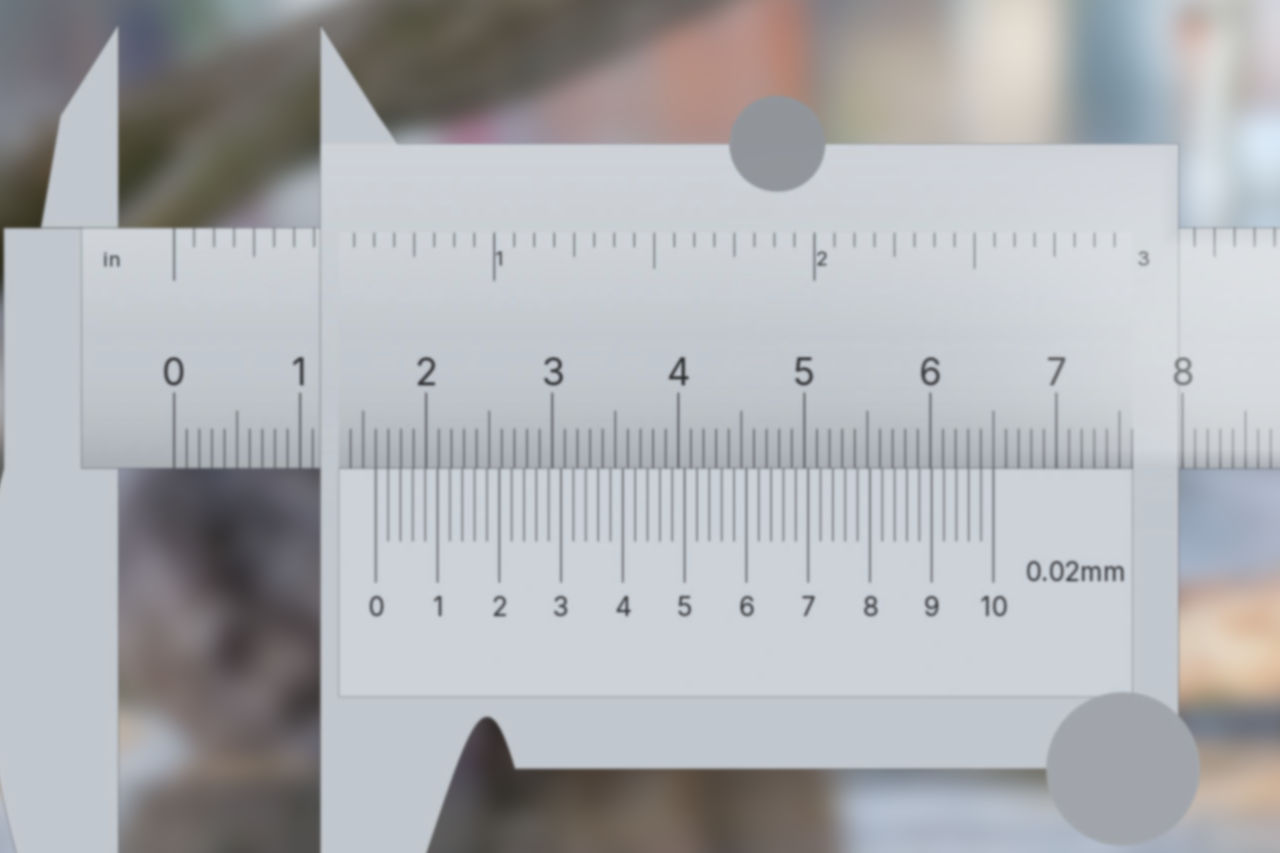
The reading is {"value": 16.0, "unit": "mm"}
